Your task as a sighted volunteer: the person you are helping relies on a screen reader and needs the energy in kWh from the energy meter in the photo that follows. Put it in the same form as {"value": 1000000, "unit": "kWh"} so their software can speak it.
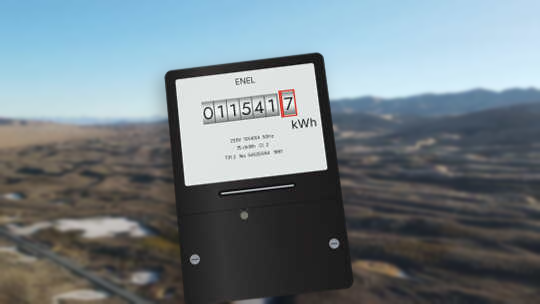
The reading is {"value": 11541.7, "unit": "kWh"}
